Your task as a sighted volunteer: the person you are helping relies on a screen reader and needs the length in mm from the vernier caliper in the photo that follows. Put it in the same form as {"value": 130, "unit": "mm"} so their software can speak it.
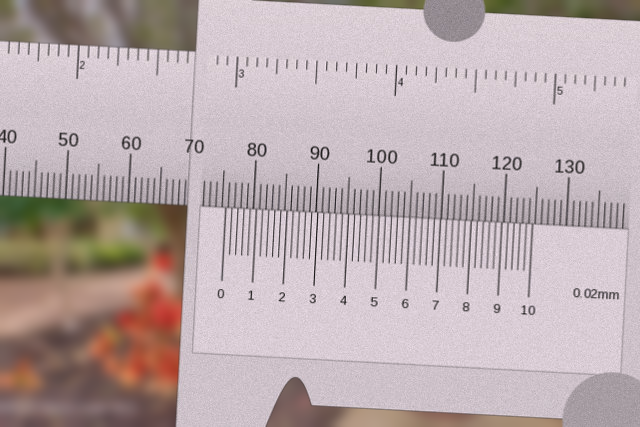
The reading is {"value": 75.6, "unit": "mm"}
